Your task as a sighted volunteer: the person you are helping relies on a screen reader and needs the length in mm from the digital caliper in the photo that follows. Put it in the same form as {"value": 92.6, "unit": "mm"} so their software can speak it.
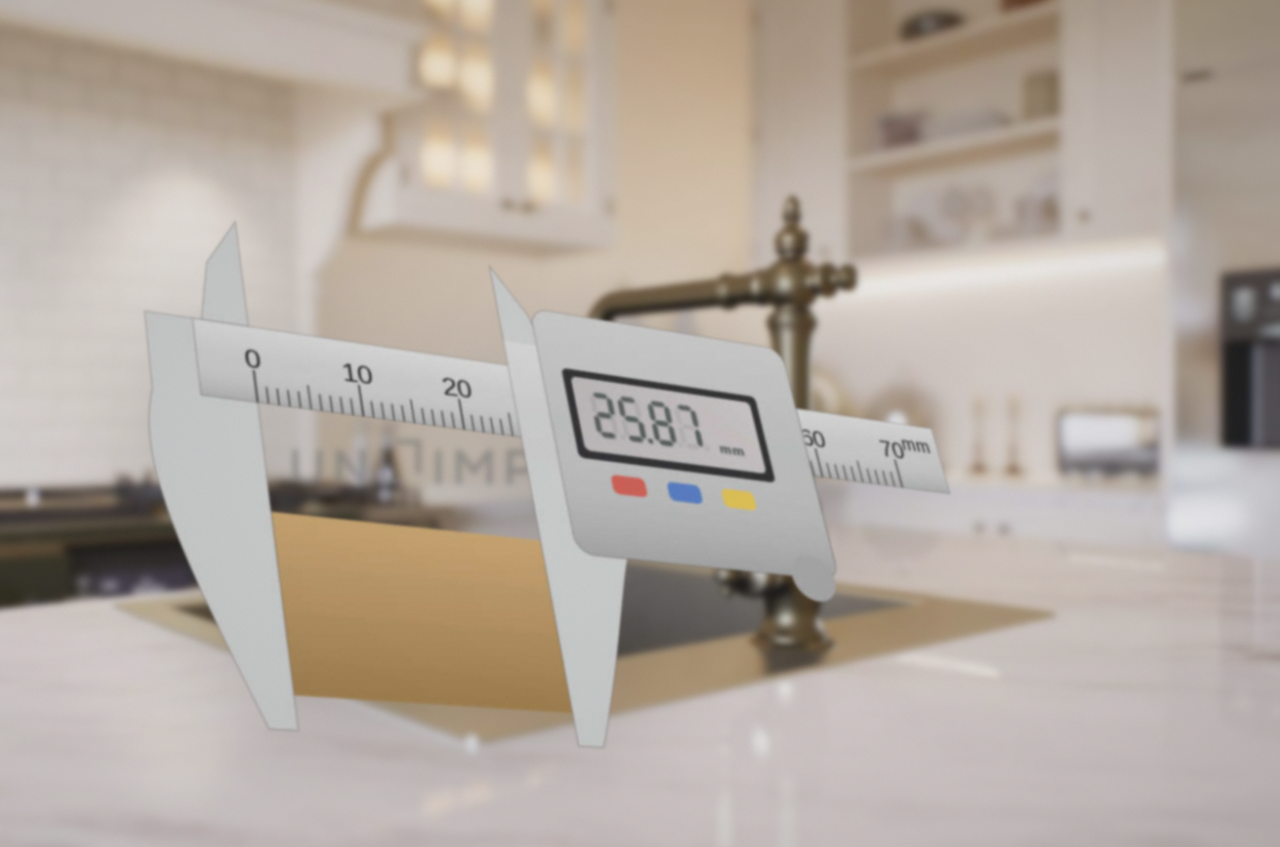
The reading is {"value": 25.87, "unit": "mm"}
